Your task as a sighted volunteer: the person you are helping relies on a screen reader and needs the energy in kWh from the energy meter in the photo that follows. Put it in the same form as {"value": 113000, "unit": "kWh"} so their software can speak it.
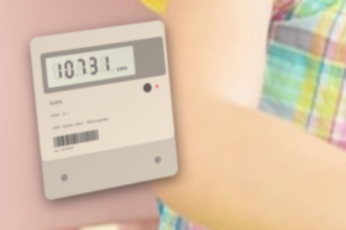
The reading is {"value": 10731, "unit": "kWh"}
